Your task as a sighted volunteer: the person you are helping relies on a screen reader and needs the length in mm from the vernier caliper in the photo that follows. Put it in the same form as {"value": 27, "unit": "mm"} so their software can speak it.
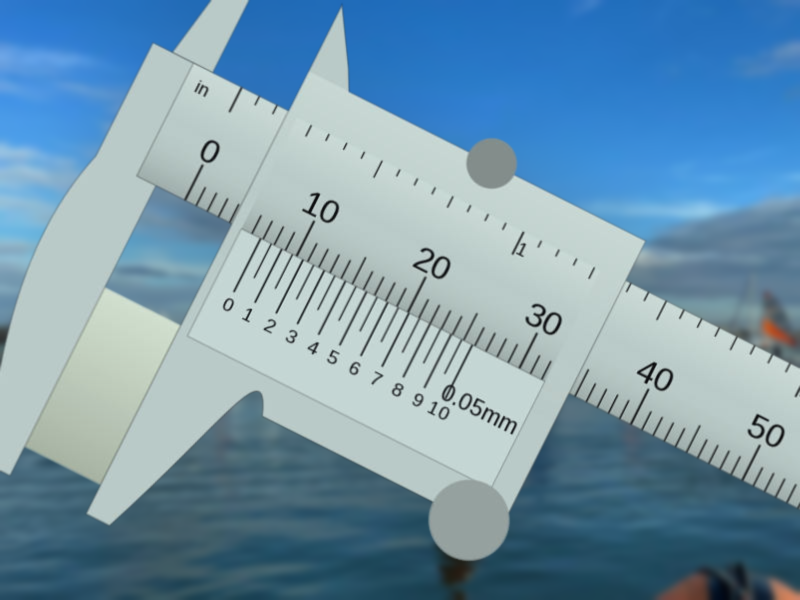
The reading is {"value": 6.8, "unit": "mm"}
